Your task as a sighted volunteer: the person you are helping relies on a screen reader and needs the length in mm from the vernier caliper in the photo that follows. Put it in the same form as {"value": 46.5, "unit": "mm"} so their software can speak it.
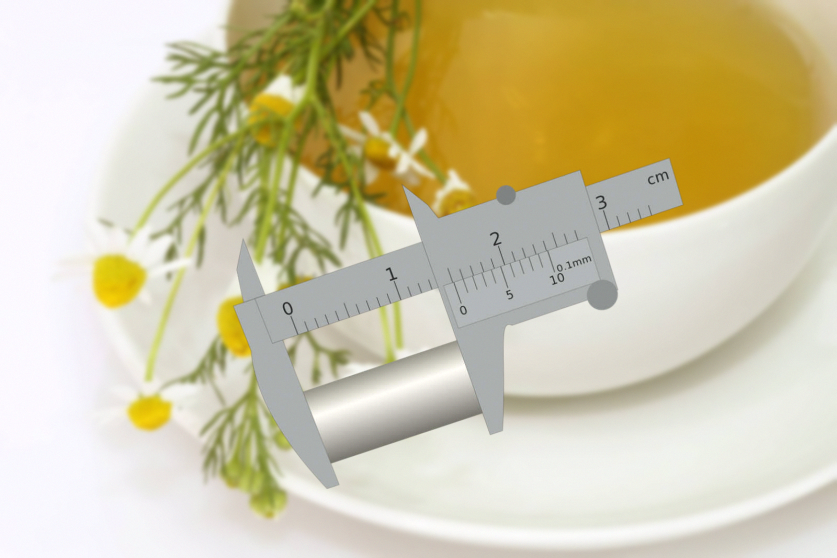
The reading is {"value": 15.1, "unit": "mm"}
